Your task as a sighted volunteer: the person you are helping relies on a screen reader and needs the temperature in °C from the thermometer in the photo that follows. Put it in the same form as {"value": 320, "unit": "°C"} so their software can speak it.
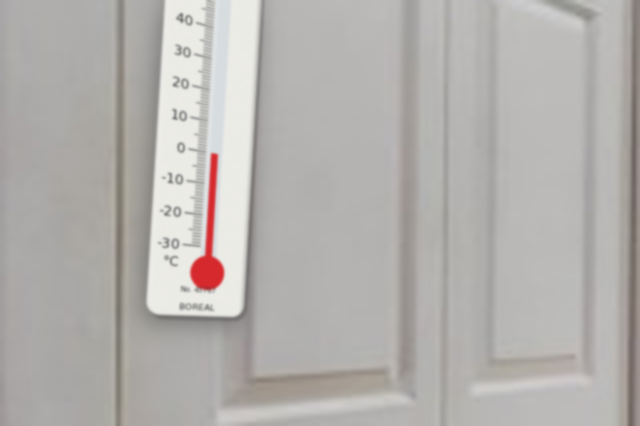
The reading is {"value": 0, "unit": "°C"}
